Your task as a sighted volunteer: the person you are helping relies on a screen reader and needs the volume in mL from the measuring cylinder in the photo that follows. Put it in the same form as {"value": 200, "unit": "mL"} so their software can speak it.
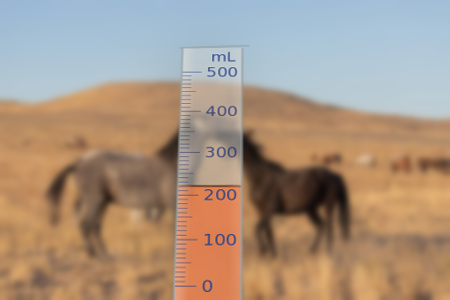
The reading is {"value": 220, "unit": "mL"}
